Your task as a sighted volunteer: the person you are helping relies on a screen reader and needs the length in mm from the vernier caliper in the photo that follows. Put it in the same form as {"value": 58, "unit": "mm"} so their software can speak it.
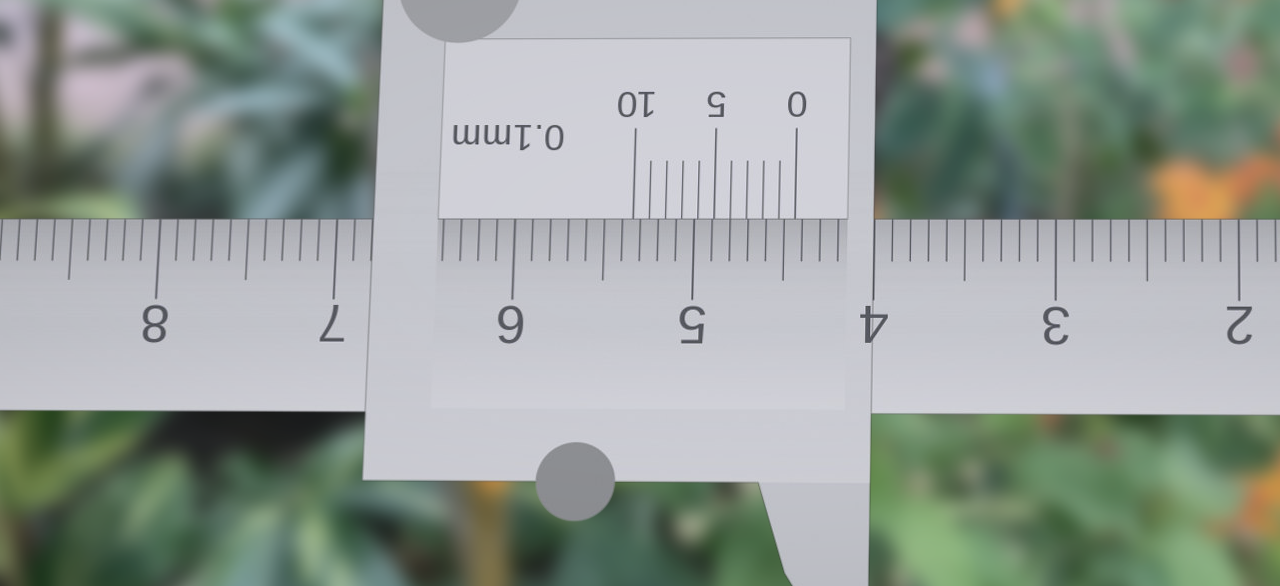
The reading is {"value": 44.4, "unit": "mm"}
